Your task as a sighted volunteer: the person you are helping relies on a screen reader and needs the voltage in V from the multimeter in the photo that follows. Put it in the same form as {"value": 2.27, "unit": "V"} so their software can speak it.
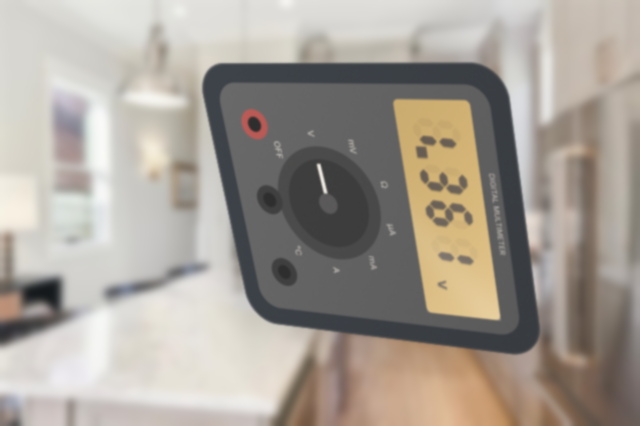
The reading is {"value": 1.361, "unit": "V"}
